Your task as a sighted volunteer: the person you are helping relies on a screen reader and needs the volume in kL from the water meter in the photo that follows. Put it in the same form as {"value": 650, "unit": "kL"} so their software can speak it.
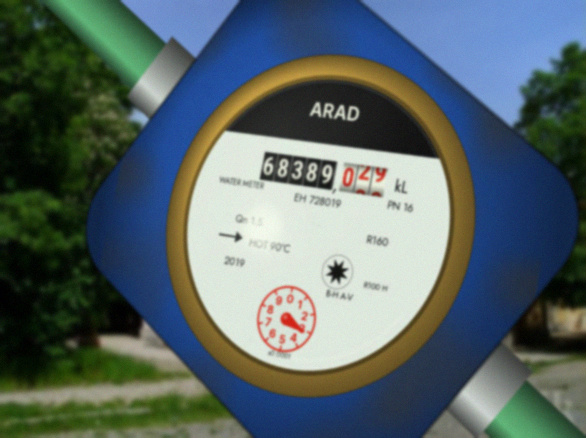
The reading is {"value": 68389.0293, "unit": "kL"}
